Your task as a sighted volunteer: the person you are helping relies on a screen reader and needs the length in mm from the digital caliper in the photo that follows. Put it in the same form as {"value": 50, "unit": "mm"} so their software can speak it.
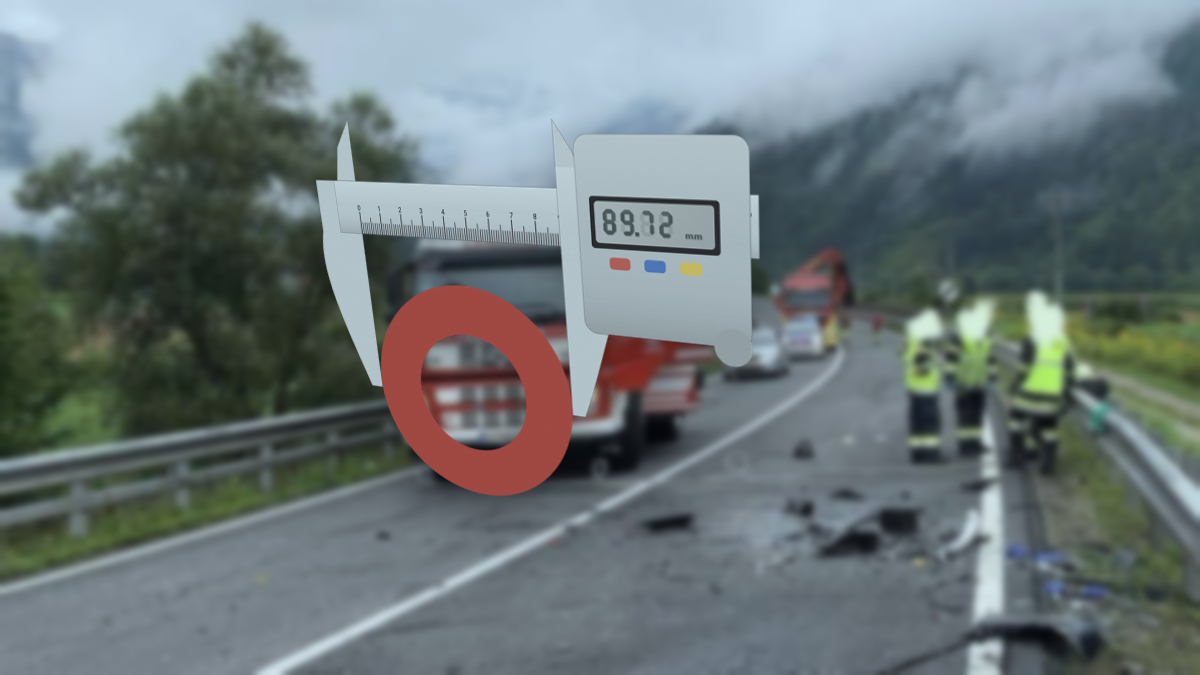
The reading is {"value": 89.72, "unit": "mm"}
